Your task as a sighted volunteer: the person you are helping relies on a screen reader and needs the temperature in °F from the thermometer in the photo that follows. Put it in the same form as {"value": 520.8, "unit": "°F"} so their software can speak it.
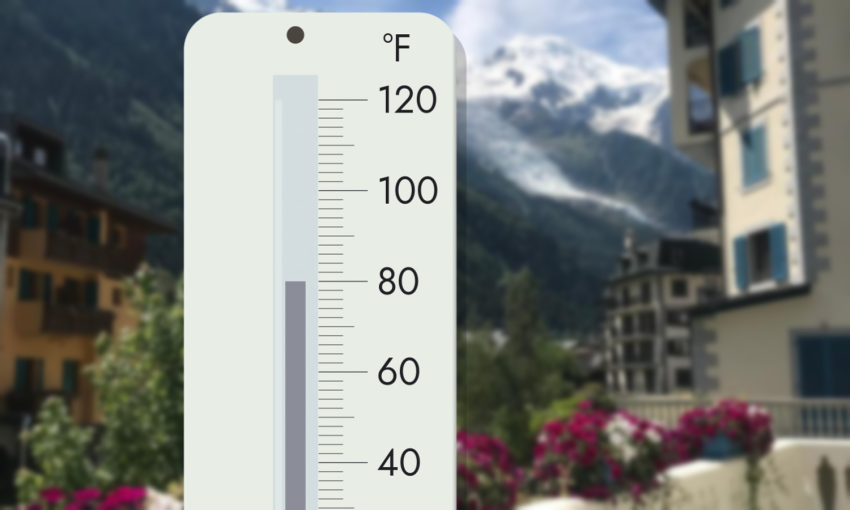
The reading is {"value": 80, "unit": "°F"}
